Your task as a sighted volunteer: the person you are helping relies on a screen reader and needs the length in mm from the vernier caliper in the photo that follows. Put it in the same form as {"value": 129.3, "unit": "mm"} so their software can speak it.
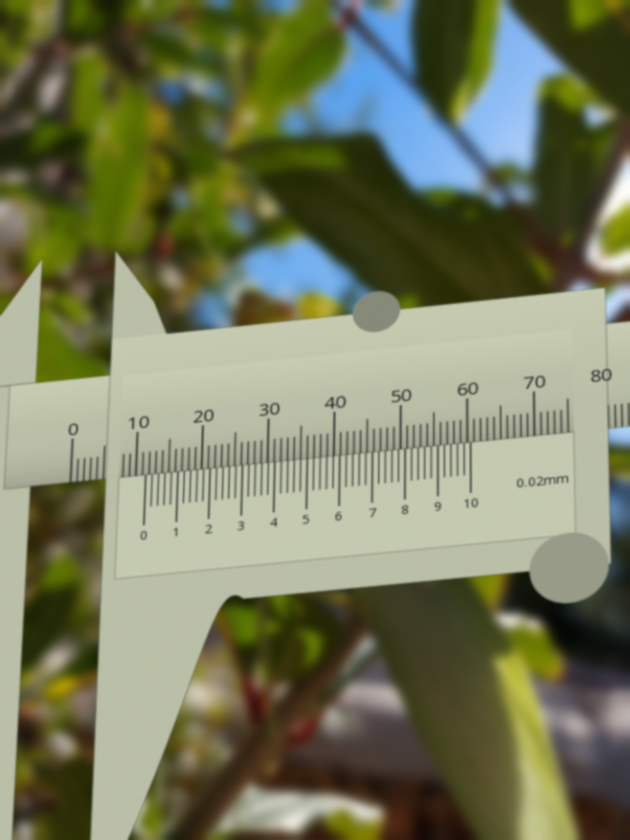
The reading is {"value": 11.5, "unit": "mm"}
